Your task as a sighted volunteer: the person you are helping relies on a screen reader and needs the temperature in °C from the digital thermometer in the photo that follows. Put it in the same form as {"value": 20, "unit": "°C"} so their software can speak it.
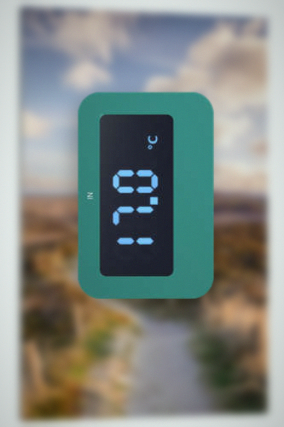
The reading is {"value": 17.0, "unit": "°C"}
